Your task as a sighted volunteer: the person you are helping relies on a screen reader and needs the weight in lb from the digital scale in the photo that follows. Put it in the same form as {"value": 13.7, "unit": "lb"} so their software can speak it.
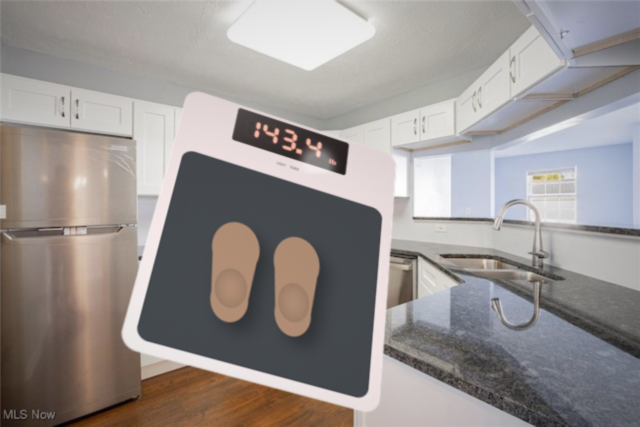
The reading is {"value": 143.4, "unit": "lb"}
